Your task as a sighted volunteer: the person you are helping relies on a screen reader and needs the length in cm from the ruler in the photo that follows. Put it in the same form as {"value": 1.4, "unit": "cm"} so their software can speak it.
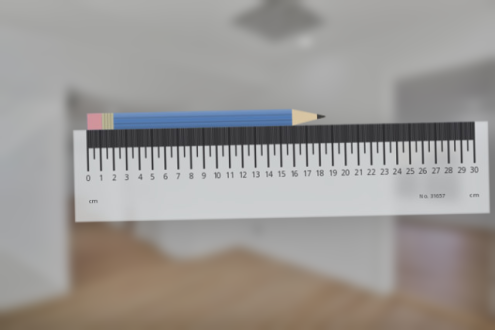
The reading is {"value": 18.5, "unit": "cm"}
